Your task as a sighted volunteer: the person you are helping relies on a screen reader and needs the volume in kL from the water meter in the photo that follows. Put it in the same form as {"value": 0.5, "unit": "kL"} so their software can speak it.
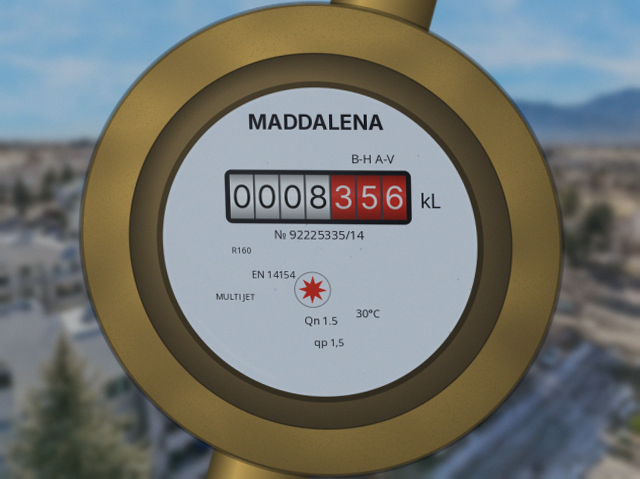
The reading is {"value": 8.356, "unit": "kL"}
